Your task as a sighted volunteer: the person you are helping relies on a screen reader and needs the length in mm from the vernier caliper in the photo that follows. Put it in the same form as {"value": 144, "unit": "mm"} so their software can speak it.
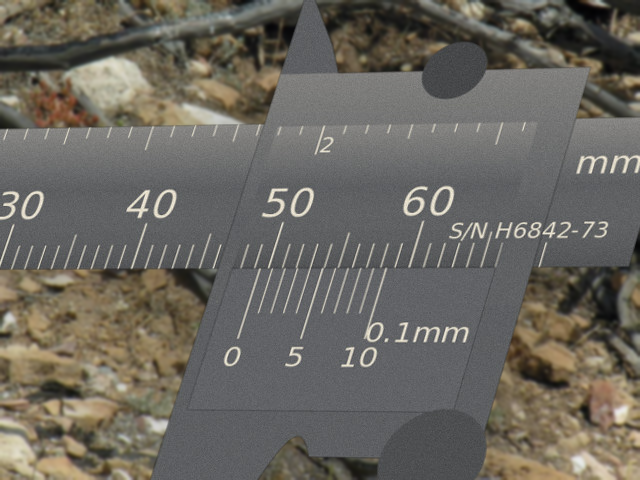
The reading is {"value": 49.4, "unit": "mm"}
